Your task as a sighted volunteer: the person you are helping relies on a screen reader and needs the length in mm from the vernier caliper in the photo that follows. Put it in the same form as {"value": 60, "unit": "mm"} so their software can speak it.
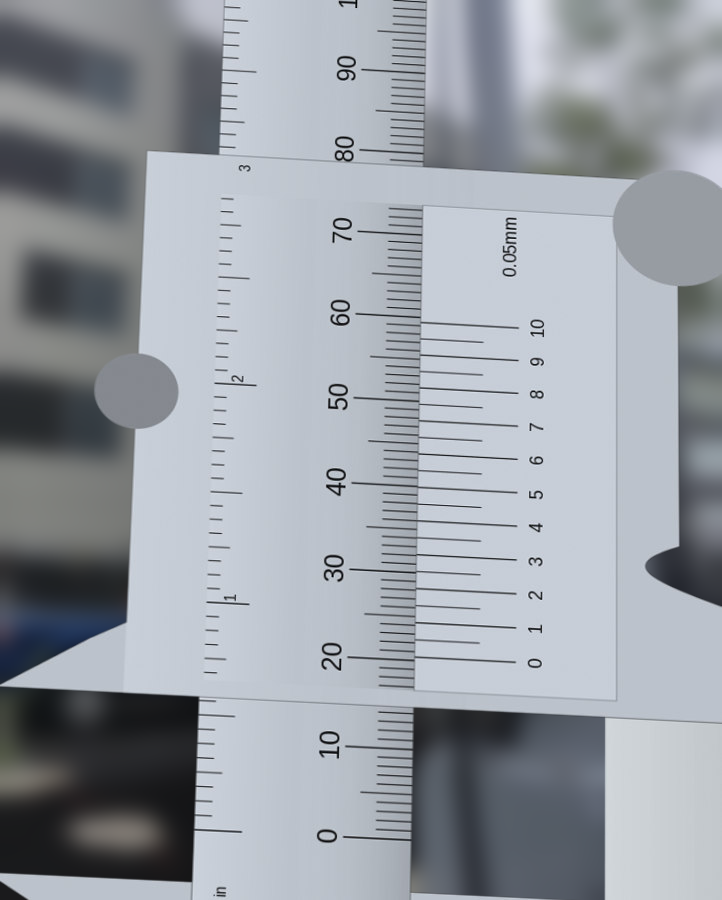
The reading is {"value": 20.4, "unit": "mm"}
